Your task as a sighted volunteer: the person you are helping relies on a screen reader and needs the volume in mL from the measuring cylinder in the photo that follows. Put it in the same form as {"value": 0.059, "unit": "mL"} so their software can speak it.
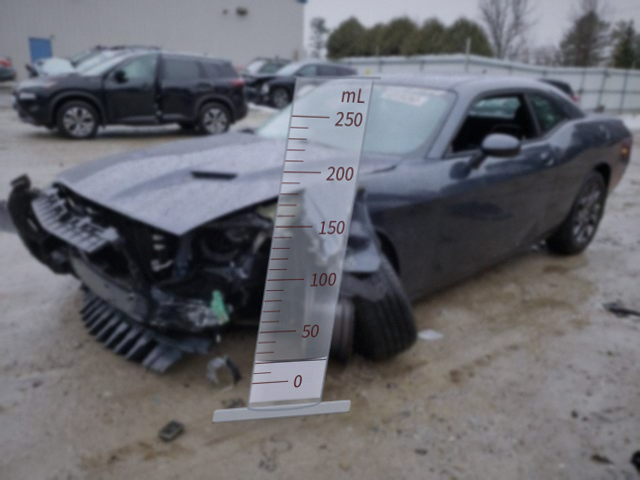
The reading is {"value": 20, "unit": "mL"}
